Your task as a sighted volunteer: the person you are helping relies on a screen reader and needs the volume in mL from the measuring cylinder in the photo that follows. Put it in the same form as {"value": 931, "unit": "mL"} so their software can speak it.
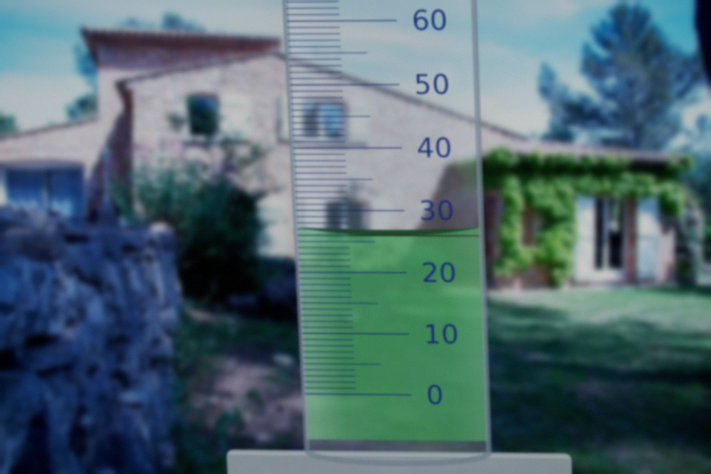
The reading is {"value": 26, "unit": "mL"}
